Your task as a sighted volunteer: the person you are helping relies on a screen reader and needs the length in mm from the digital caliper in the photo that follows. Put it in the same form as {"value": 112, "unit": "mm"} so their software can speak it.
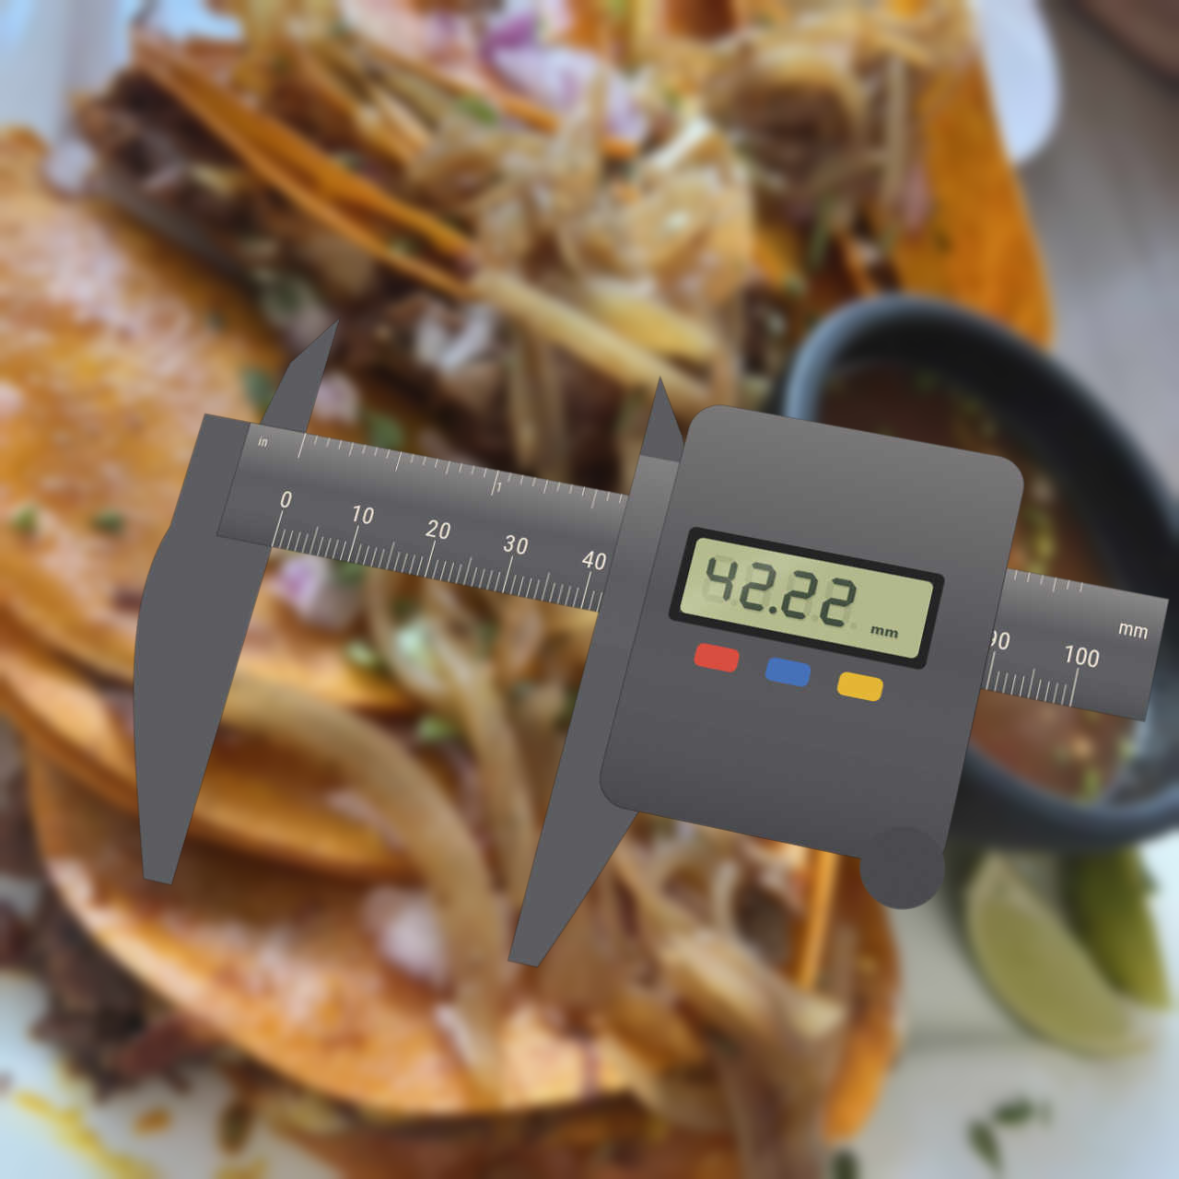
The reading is {"value": 42.22, "unit": "mm"}
